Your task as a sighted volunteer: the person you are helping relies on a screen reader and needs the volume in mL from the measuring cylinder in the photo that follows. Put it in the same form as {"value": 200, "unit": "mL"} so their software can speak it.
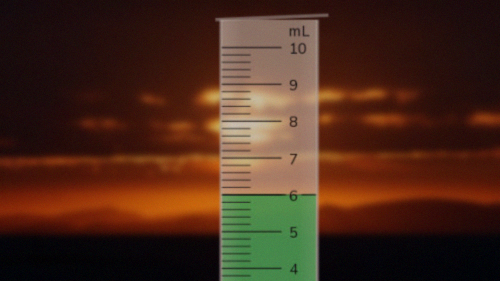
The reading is {"value": 6, "unit": "mL"}
